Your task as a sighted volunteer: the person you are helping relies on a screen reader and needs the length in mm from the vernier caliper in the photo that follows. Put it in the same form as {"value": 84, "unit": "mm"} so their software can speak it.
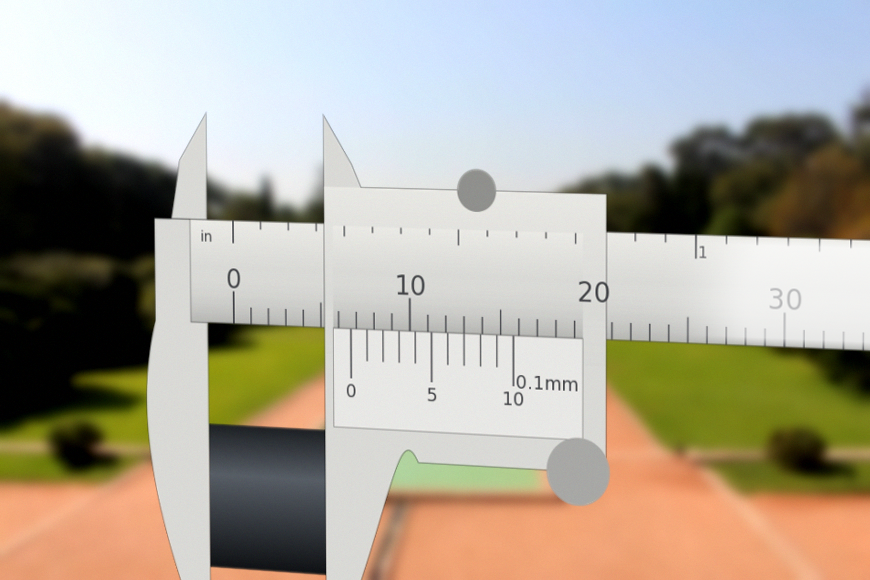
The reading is {"value": 6.7, "unit": "mm"}
